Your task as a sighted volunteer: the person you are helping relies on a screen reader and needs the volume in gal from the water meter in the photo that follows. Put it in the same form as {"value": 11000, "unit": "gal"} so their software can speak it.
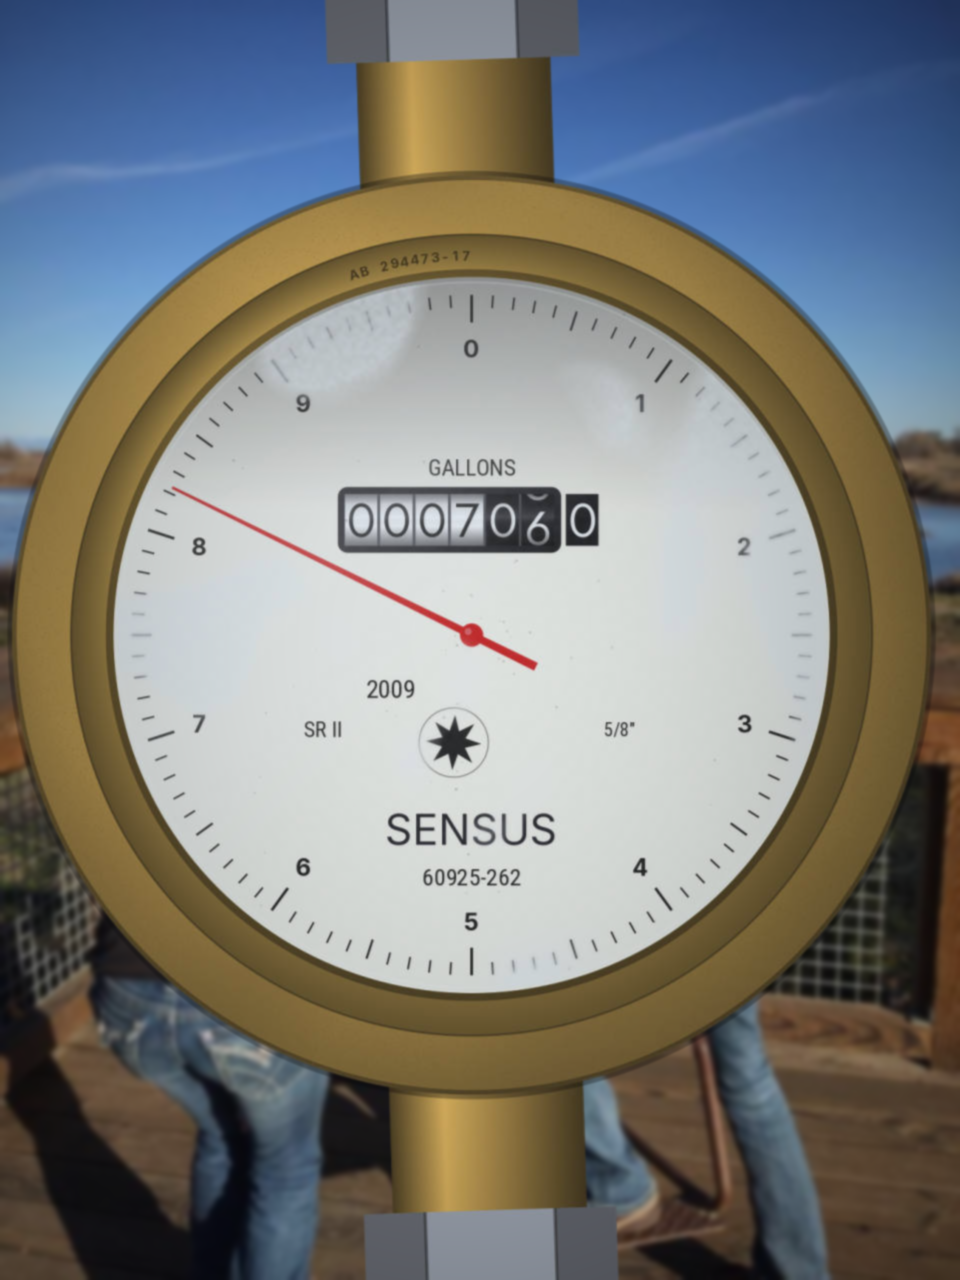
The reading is {"value": 7058.2, "unit": "gal"}
